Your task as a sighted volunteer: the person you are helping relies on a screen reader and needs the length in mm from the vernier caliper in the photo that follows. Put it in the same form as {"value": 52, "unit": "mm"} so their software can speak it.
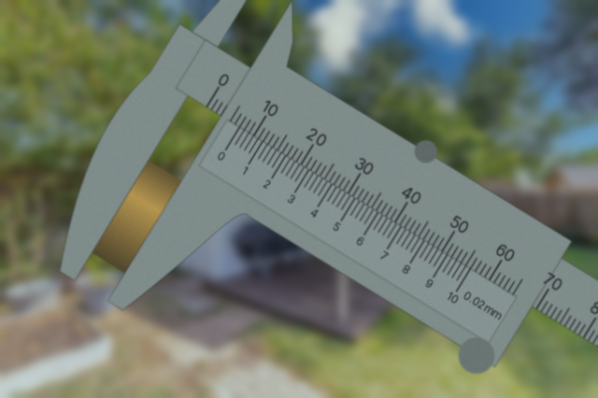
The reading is {"value": 7.0, "unit": "mm"}
